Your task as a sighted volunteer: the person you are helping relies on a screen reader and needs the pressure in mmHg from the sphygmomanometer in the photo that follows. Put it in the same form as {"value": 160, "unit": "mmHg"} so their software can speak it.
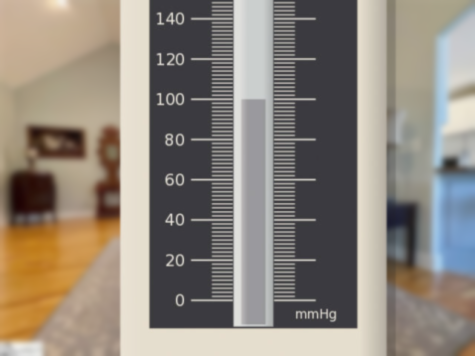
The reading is {"value": 100, "unit": "mmHg"}
